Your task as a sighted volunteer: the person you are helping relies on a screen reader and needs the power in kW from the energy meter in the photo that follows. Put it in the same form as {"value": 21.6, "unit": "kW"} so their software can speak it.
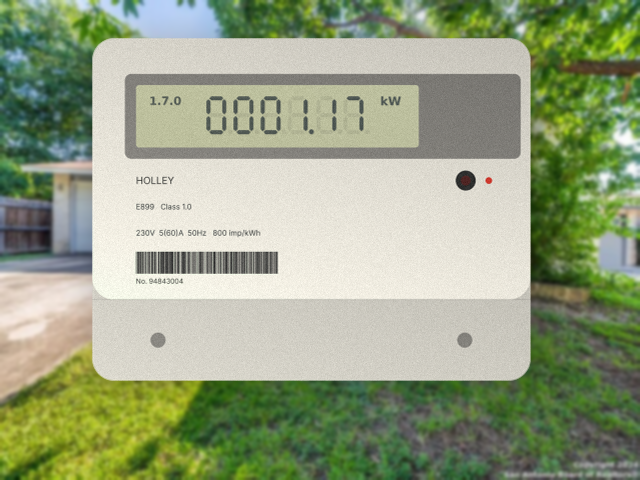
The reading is {"value": 1.17, "unit": "kW"}
